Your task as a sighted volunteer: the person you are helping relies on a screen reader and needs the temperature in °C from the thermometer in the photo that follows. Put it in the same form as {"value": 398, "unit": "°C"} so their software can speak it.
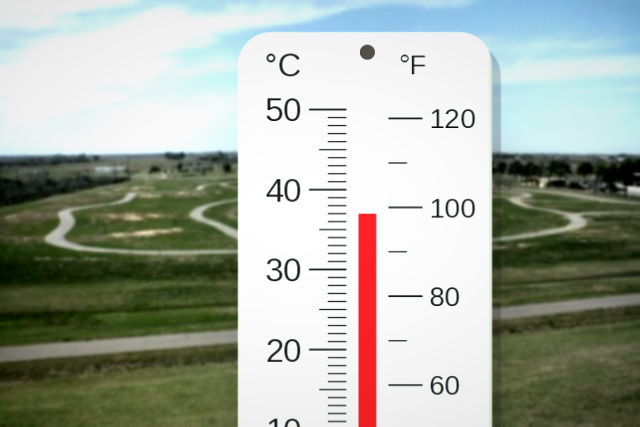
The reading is {"value": 37, "unit": "°C"}
